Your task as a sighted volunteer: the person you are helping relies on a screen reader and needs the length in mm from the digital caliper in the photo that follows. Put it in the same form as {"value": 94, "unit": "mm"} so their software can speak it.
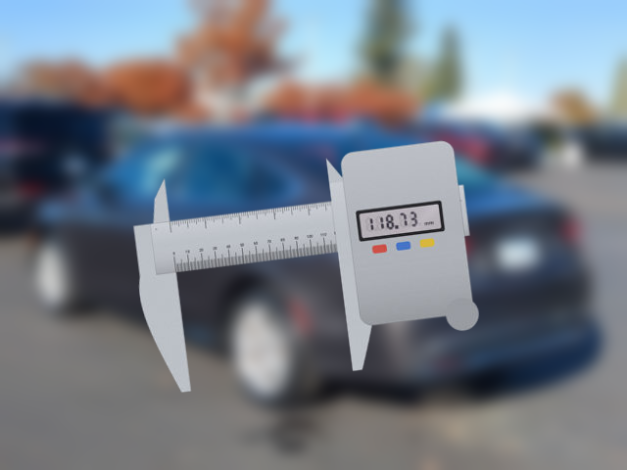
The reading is {"value": 118.73, "unit": "mm"}
